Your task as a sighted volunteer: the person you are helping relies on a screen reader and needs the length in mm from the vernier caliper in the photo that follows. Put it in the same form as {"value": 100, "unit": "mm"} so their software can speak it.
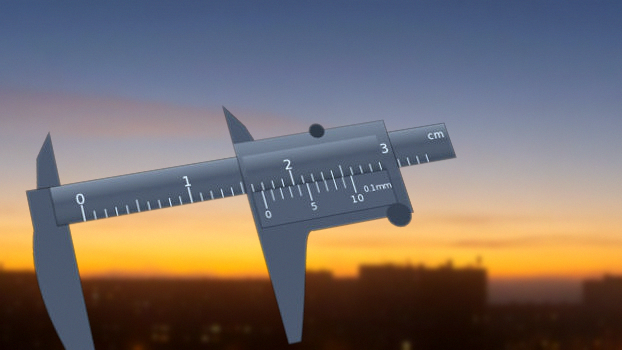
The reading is {"value": 16.8, "unit": "mm"}
